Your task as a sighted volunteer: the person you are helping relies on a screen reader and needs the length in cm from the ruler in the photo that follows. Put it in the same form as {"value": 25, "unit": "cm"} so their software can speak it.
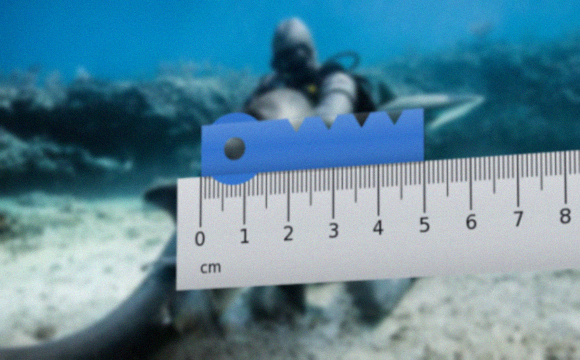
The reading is {"value": 5, "unit": "cm"}
